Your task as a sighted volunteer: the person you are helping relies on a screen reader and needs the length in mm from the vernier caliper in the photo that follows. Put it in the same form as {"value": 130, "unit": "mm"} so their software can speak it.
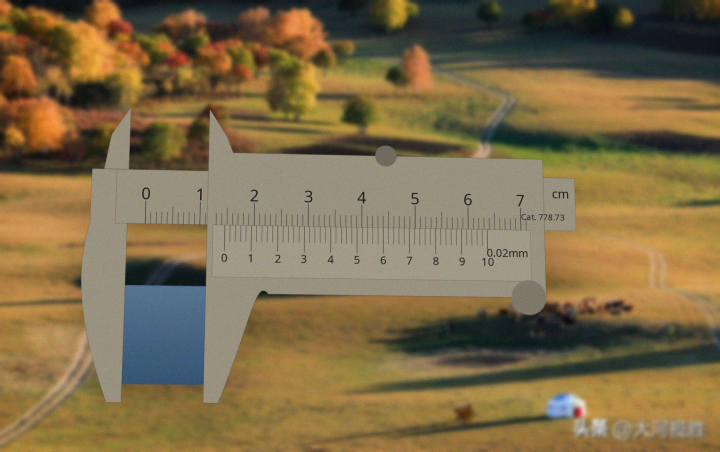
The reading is {"value": 14.6, "unit": "mm"}
